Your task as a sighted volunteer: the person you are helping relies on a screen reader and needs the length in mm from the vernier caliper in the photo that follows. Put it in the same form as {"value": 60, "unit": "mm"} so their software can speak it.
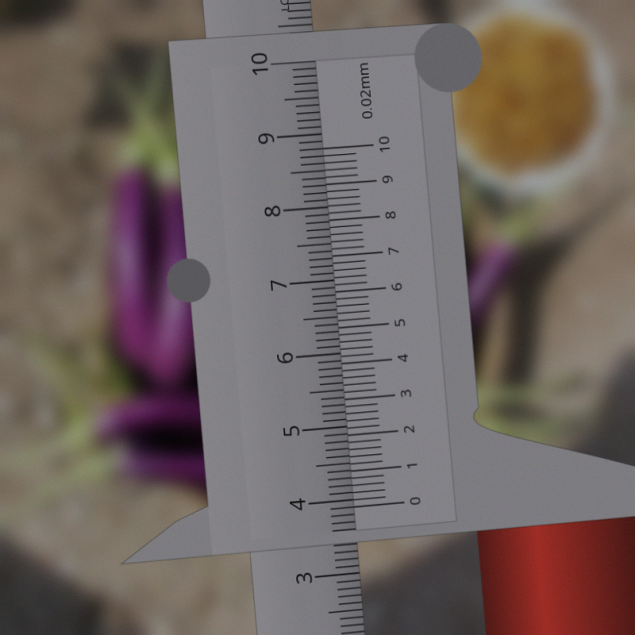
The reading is {"value": 39.0, "unit": "mm"}
